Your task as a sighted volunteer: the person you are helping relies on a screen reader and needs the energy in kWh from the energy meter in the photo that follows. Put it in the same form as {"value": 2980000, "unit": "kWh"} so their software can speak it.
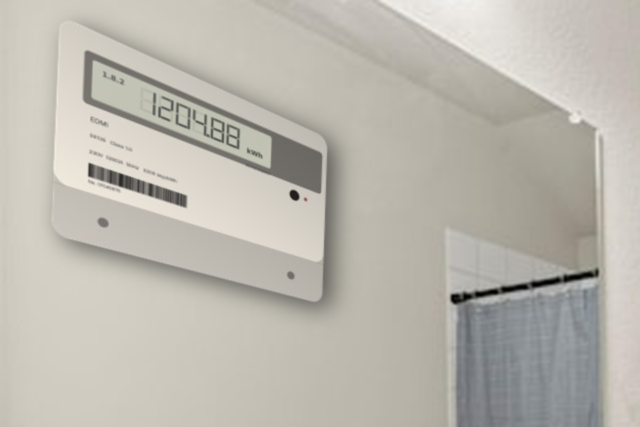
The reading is {"value": 1204.88, "unit": "kWh"}
